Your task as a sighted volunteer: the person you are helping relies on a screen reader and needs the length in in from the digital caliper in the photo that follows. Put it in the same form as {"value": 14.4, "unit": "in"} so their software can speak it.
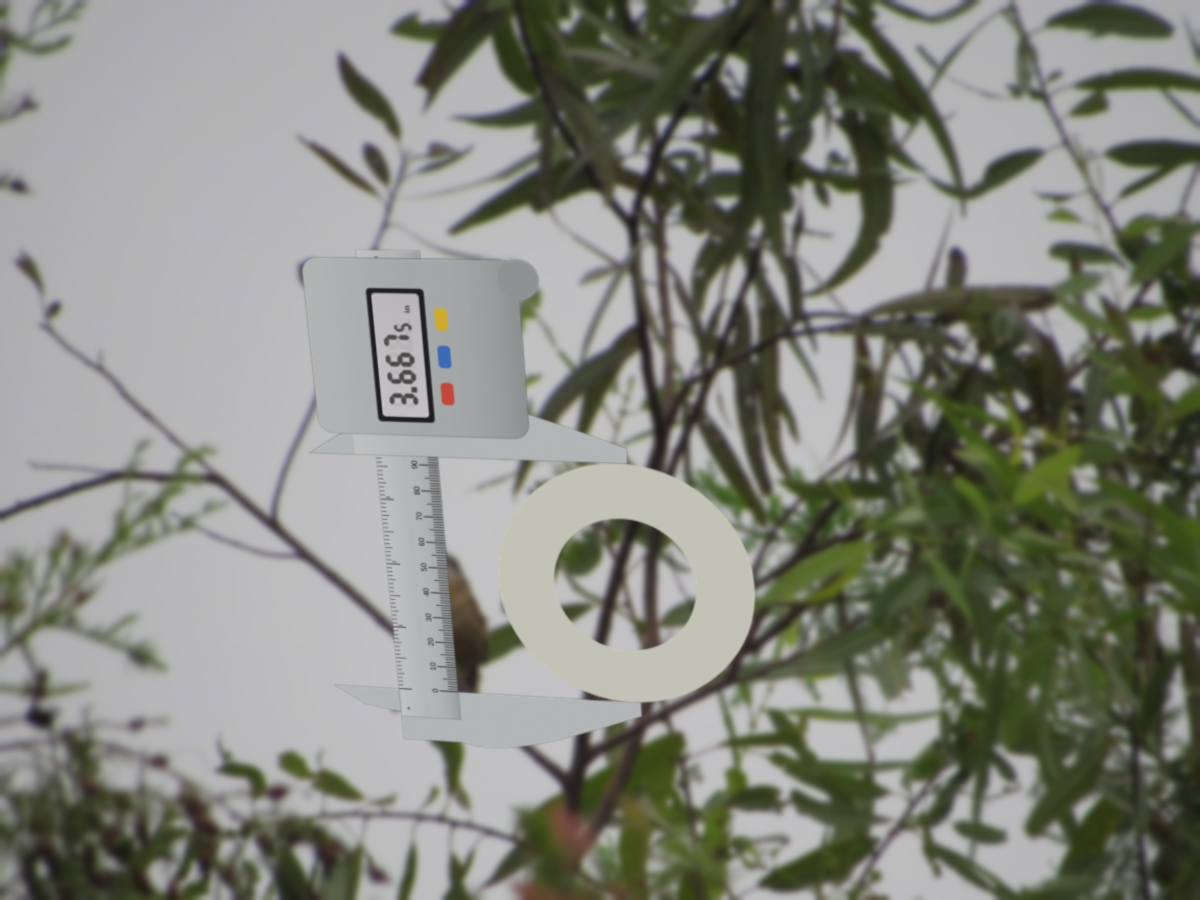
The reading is {"value": 3.6675, "unit": "in"}
